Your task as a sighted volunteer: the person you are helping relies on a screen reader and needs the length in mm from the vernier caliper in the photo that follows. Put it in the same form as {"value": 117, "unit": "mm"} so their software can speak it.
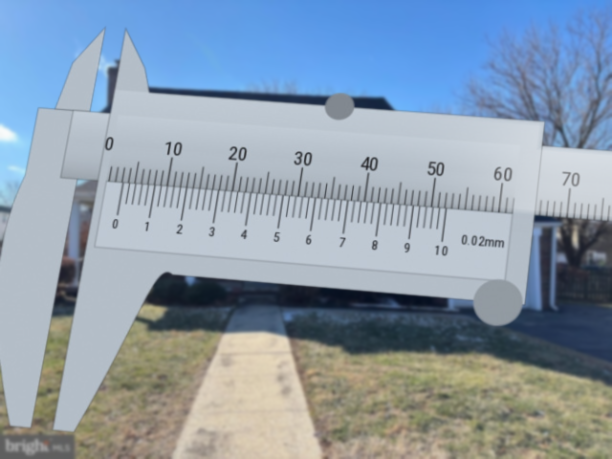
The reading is {"value": 3.2, "unit": "mm"}
